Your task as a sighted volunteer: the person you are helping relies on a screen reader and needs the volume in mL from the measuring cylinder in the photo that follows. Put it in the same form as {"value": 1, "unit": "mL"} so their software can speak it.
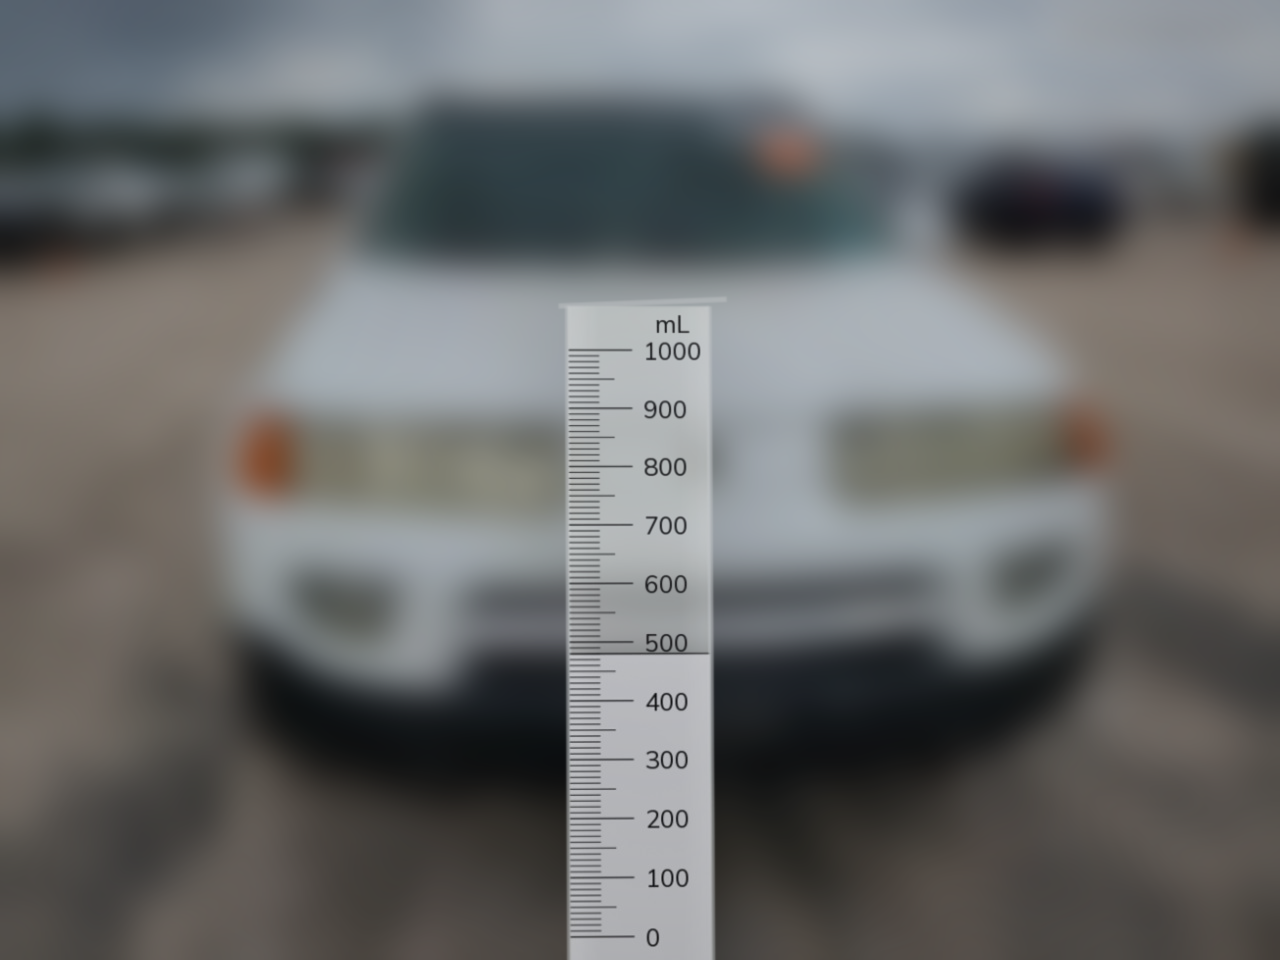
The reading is {"value": 480, "unit": "mL"}
